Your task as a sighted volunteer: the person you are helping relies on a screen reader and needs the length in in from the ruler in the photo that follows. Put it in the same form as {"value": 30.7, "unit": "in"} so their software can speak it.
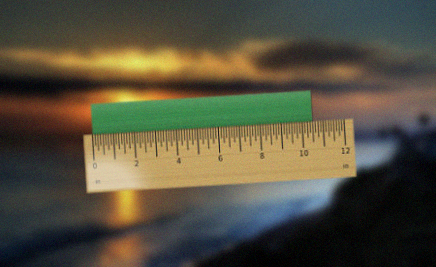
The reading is {"value": 10.5, "unit": "in"}
